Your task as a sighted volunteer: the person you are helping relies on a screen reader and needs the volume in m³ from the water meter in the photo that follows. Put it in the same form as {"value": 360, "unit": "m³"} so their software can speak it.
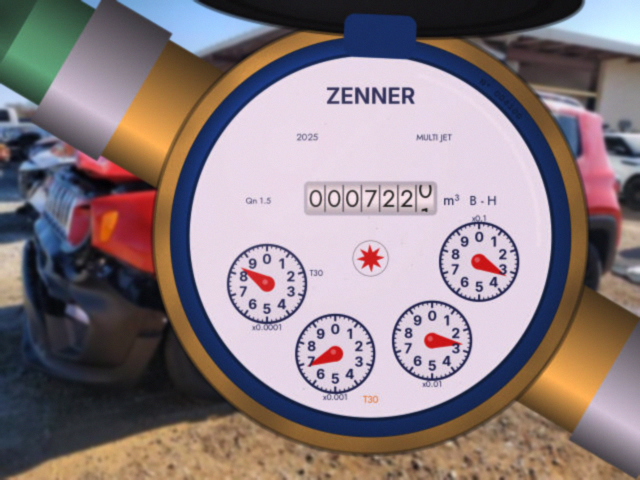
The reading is {"value": 7220.3268, "unit": "m³"}
